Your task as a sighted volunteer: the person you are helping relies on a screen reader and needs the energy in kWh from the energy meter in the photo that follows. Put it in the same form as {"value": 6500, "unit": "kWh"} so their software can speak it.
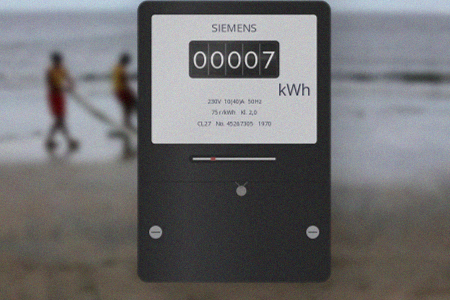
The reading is {"value": 7, "unit": "kWh"}
